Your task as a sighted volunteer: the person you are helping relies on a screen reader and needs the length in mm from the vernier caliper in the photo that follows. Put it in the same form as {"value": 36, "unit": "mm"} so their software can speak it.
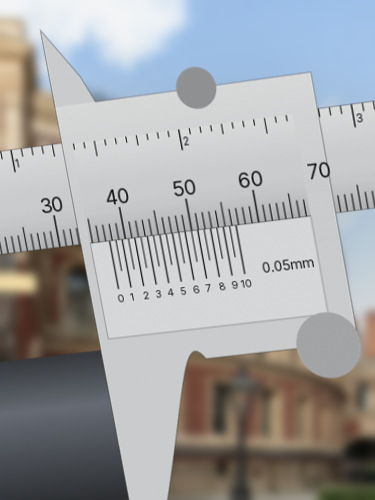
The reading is {"value": 37.6, "unit": "mm"}
